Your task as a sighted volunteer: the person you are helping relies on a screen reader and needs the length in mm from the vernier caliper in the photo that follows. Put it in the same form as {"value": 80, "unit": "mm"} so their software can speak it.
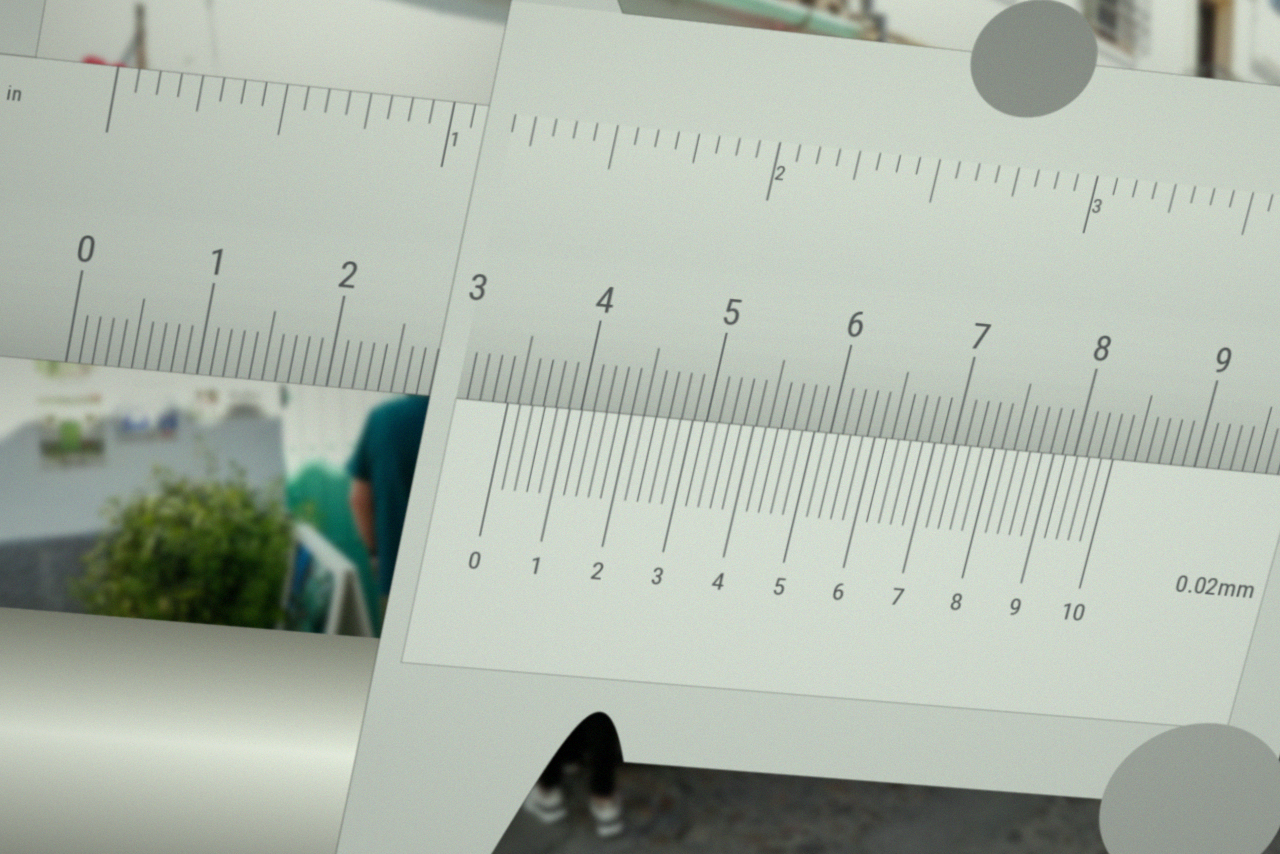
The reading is {"value": 34.2, "unit": "mm"}
